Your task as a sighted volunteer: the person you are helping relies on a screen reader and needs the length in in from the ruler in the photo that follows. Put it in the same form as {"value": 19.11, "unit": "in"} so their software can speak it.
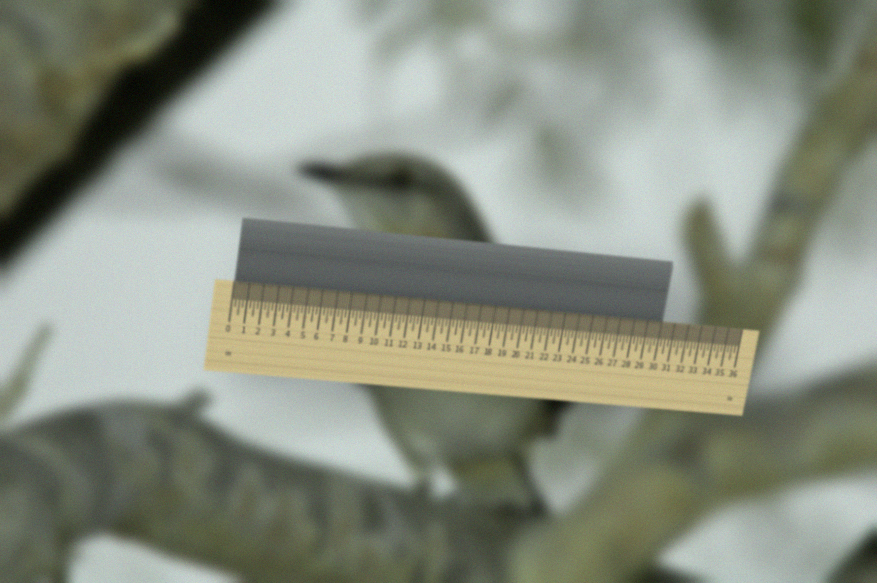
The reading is {"value": 30, "unit": "in"}
